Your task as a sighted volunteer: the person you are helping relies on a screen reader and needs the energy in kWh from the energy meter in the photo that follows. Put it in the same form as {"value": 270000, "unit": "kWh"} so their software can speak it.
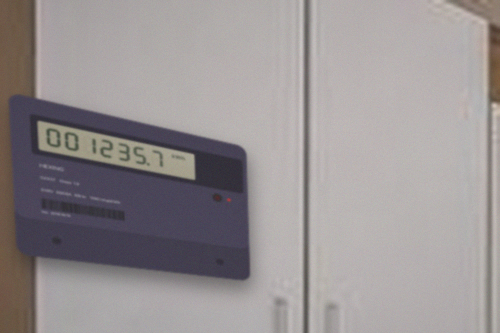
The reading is {"value": 1235.7, "unit": "kWh"}
